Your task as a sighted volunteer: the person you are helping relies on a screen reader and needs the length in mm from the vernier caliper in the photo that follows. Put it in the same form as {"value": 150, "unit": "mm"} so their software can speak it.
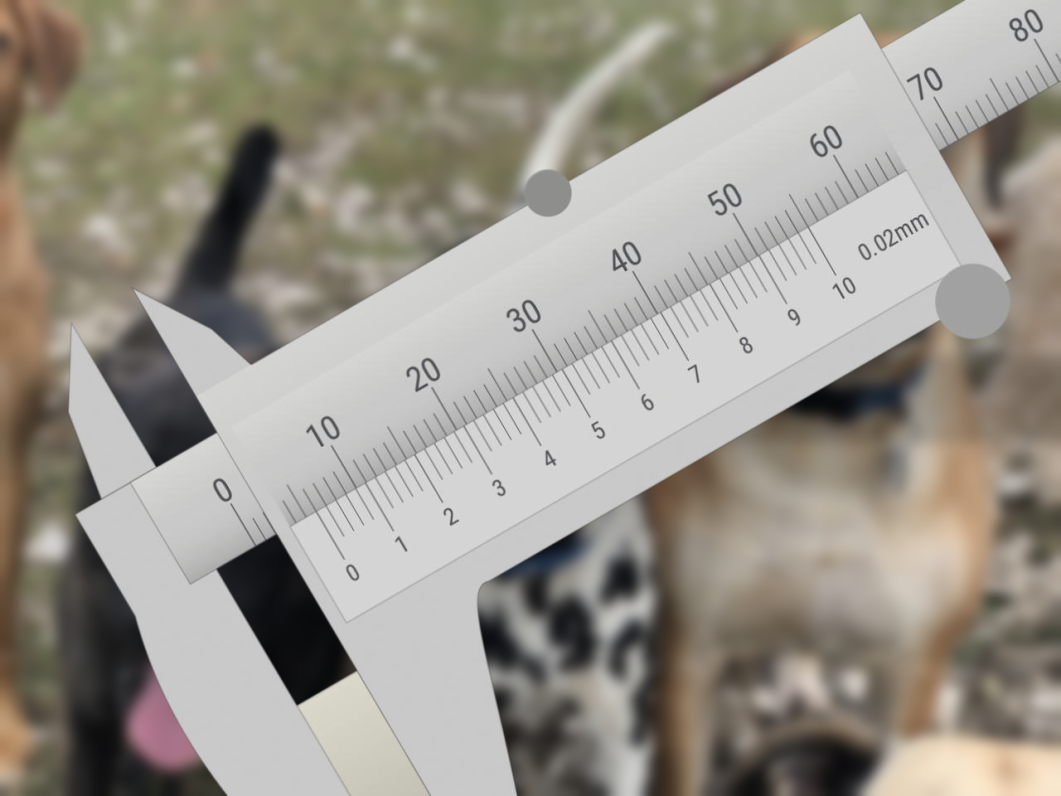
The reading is {"value": 6.0, "unit": "mm"}
